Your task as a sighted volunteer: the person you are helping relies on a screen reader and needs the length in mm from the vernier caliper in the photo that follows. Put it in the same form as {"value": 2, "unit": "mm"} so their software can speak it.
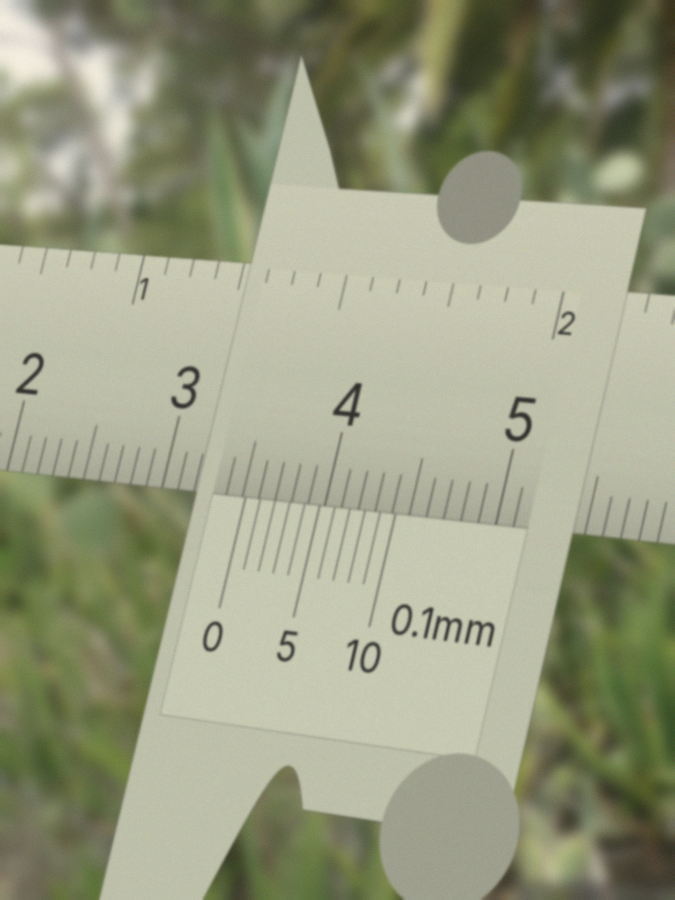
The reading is {"value": 35.2, "unit": "mm"}
